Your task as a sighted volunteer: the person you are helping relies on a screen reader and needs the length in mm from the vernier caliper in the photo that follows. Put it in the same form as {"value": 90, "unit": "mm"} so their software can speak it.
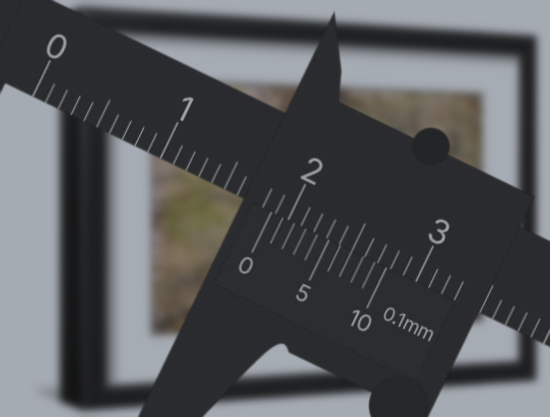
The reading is {"value": 18.7, "unit": "mm"}
